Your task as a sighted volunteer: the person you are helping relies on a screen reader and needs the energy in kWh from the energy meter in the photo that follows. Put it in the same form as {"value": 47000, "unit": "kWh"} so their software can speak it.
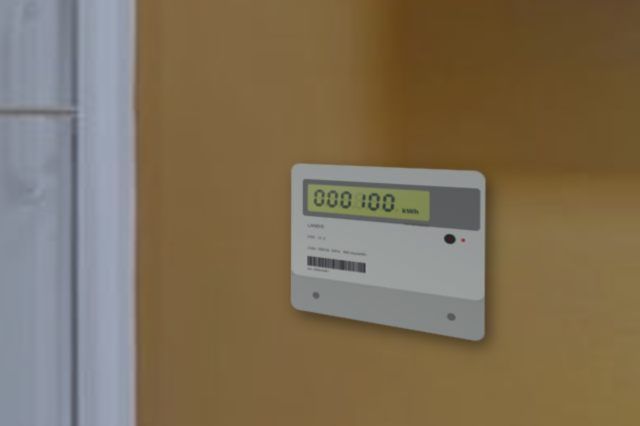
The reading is {"value": 100, "unit": "kWh"}
